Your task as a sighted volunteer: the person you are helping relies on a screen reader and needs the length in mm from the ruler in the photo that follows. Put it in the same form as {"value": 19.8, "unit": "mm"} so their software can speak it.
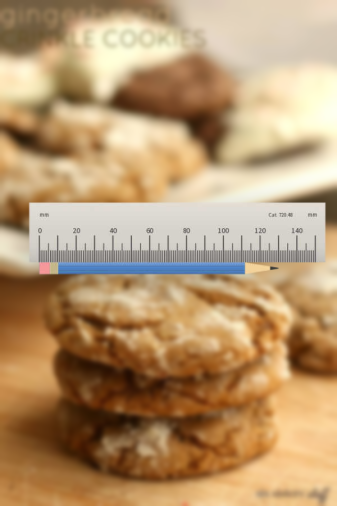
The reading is {"value": 130, "unit": "mm"}
